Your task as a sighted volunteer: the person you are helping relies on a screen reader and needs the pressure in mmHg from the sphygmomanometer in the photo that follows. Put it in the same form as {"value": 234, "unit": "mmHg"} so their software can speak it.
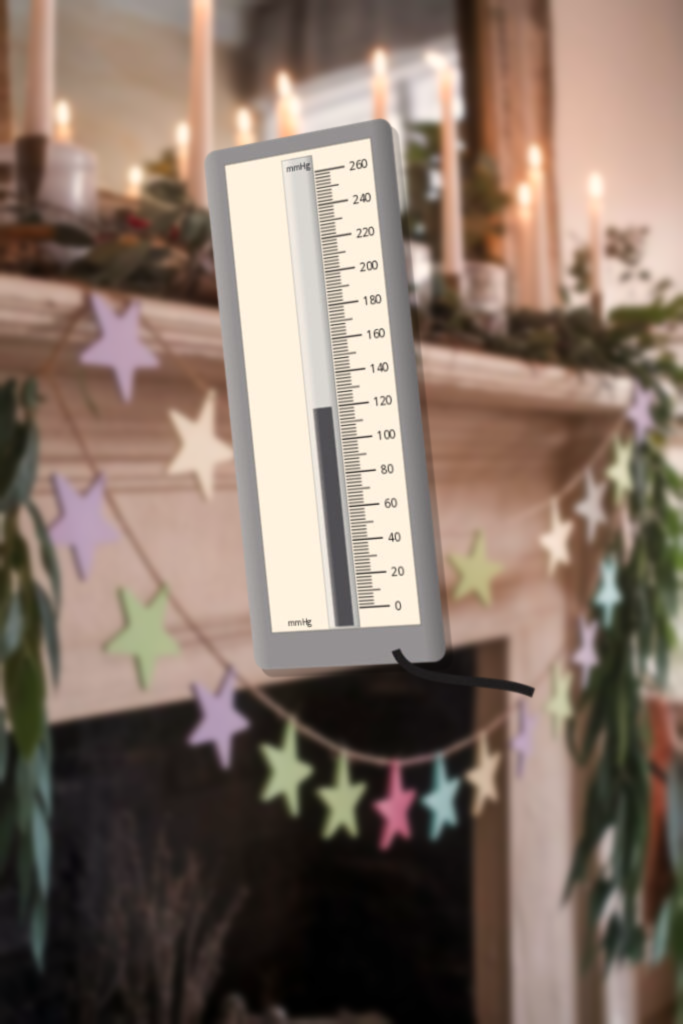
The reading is {"value": 120, "unit": "mmHg"}
